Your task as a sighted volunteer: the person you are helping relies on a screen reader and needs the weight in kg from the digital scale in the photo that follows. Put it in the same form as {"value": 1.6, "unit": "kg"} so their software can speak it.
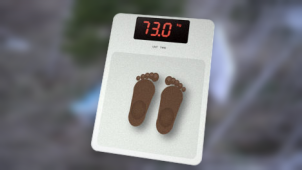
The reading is {"value": 73.0, "unit": "kg"}
